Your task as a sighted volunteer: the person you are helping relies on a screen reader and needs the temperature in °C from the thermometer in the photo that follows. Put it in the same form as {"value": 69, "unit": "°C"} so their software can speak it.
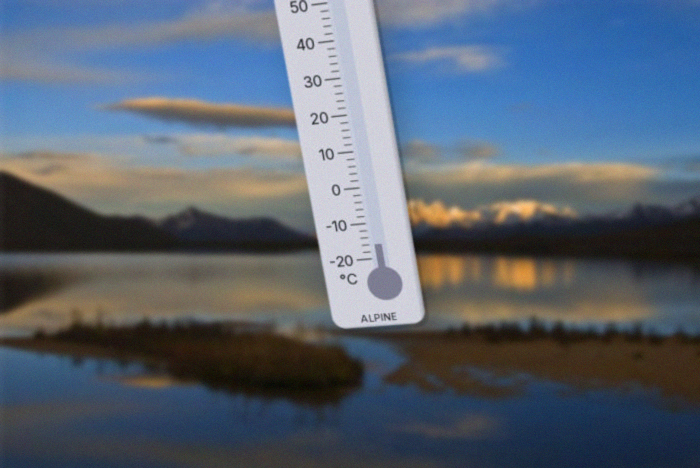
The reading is {"value": -16, "unit": "°C"}
